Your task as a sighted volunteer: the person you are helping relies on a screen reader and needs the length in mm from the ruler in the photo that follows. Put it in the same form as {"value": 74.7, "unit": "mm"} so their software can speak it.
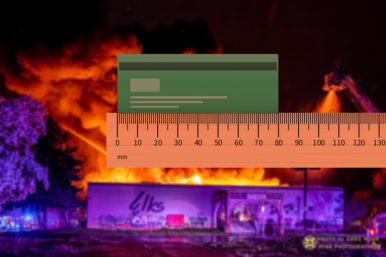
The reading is {"value": 80, "unit": "mm"}
